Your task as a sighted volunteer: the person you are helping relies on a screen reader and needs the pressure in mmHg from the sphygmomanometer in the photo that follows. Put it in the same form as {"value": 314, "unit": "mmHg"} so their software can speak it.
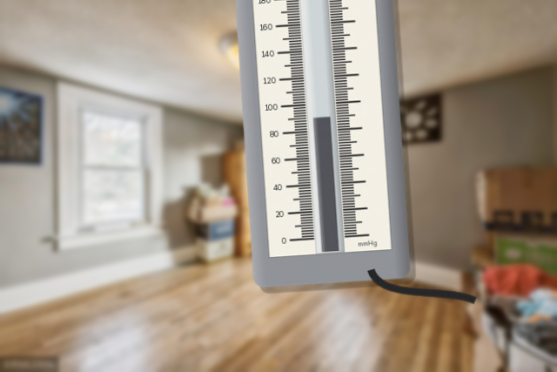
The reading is {"value": 90, "unit": "mmHg"}
